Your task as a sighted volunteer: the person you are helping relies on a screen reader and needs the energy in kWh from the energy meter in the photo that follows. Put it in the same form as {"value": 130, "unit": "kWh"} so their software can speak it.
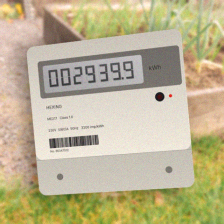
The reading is {"value": 2939.9, "unit": "kWh"}
